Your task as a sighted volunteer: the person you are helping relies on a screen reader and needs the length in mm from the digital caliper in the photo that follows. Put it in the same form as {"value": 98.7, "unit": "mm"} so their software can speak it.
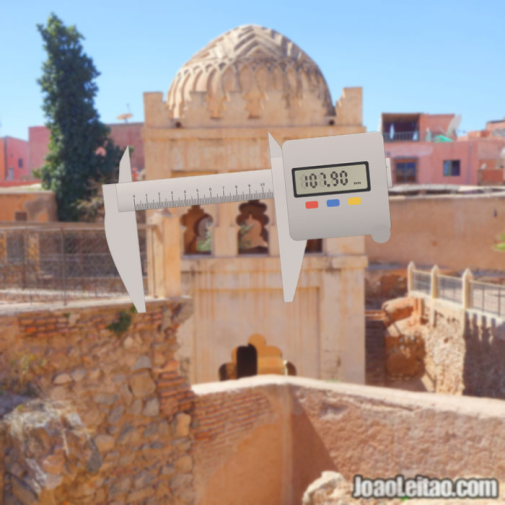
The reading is {"value": 107.90, "unit": "mm"}
